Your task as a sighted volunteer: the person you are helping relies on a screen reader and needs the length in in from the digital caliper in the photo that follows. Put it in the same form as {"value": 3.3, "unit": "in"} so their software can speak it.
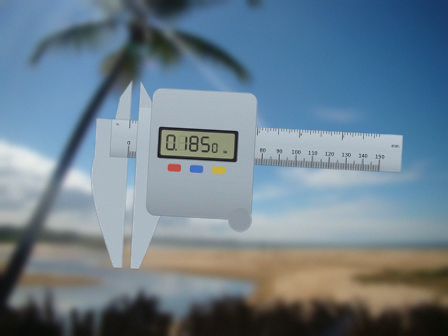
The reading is {"value": 0.1850, "unit": "in"}
